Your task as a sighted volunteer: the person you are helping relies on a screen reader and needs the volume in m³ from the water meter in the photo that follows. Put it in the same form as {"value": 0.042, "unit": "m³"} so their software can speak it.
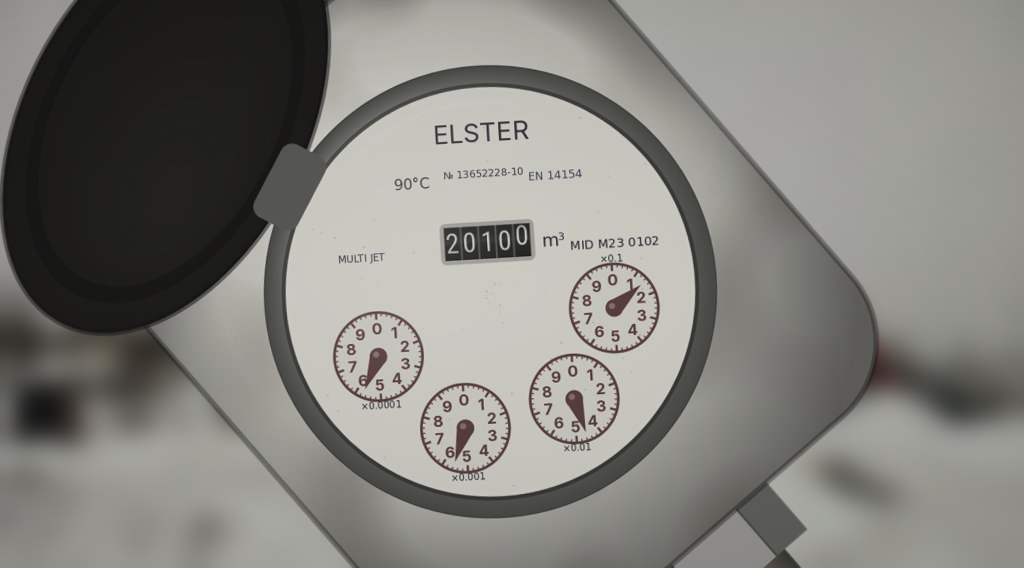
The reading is {"value": 20100.1455, "unit": "m³"}
